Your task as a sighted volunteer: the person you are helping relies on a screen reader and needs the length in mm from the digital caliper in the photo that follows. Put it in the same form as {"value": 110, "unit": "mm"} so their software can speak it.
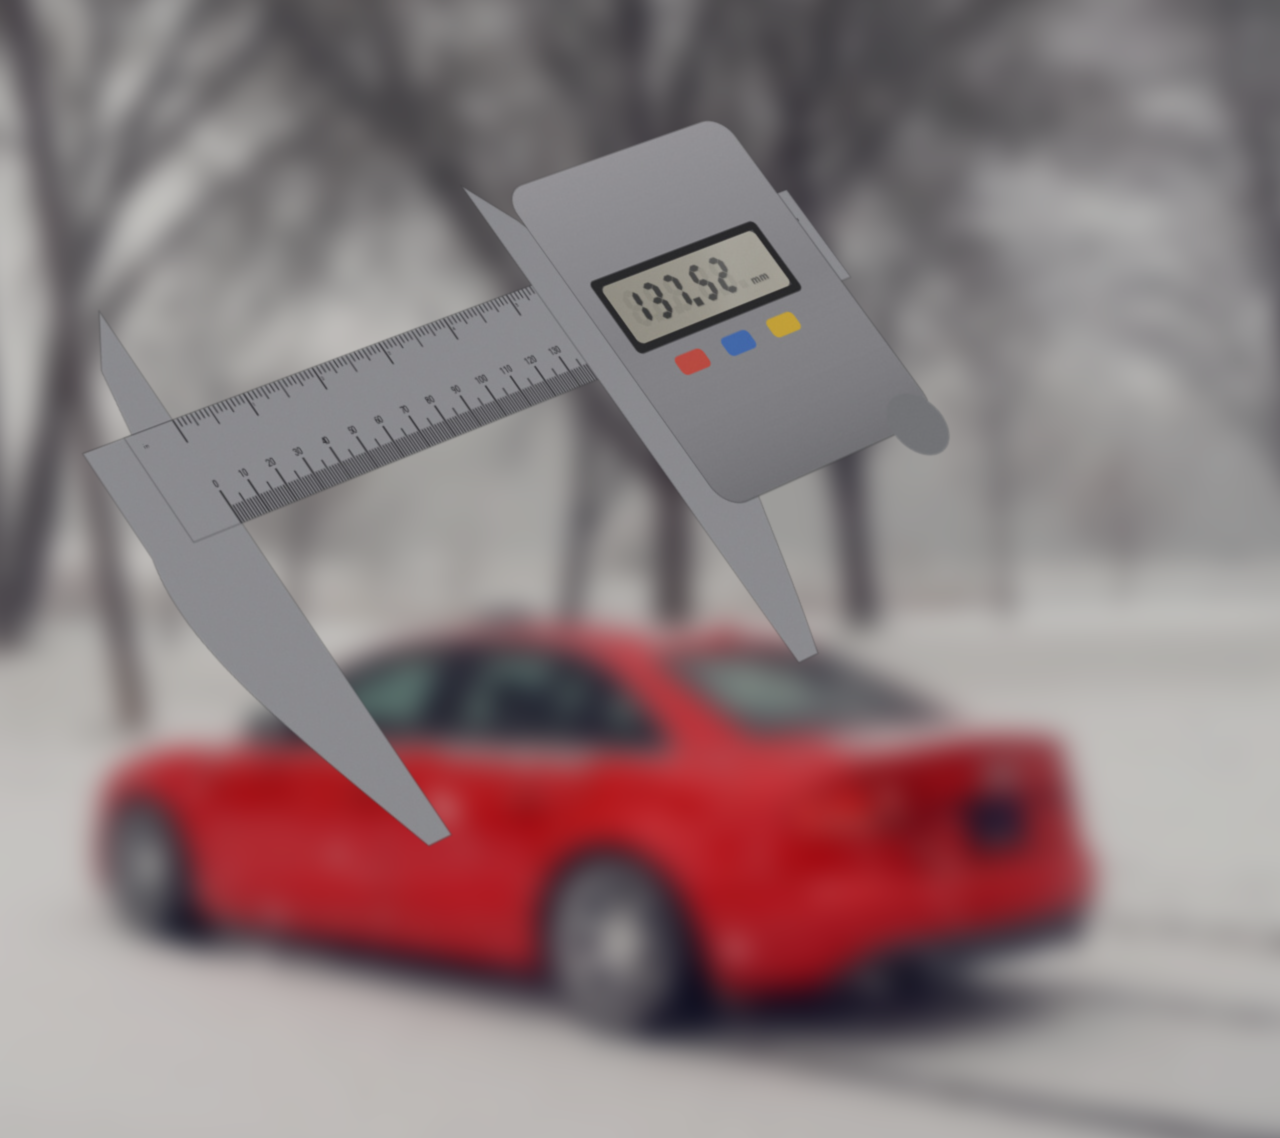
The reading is {"value": 137.52, "unit": "mm"}
